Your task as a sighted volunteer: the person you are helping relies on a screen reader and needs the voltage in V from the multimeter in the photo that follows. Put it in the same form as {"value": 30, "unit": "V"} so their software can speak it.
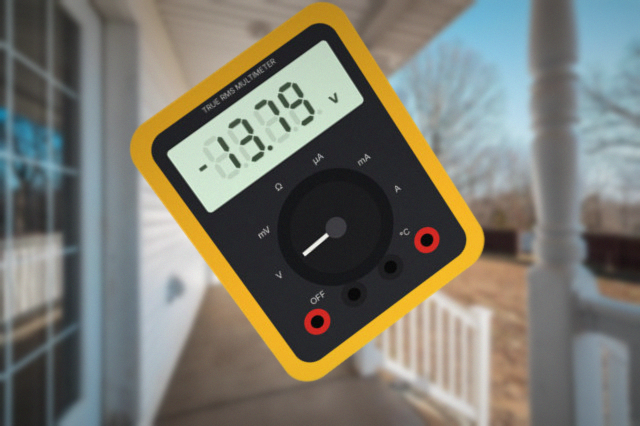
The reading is {"value": -13.79, "unit": "V"}
